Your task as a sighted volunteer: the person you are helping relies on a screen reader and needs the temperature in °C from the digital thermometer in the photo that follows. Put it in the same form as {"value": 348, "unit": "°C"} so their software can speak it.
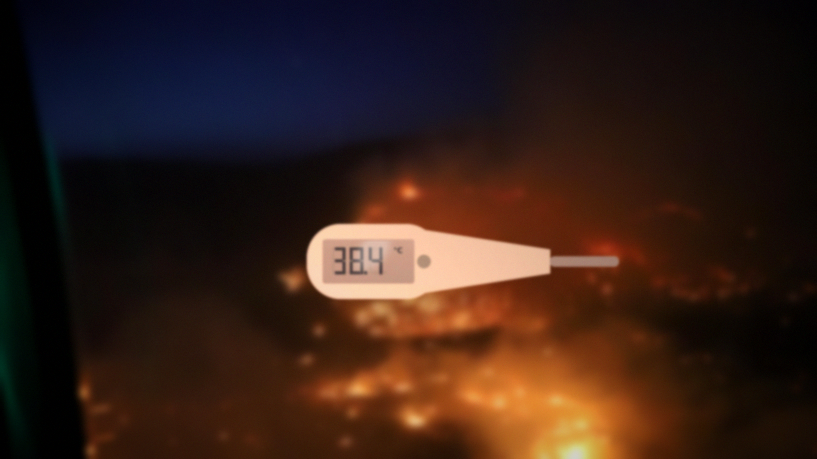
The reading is {"value": 38.4, "unit": "°C"}
